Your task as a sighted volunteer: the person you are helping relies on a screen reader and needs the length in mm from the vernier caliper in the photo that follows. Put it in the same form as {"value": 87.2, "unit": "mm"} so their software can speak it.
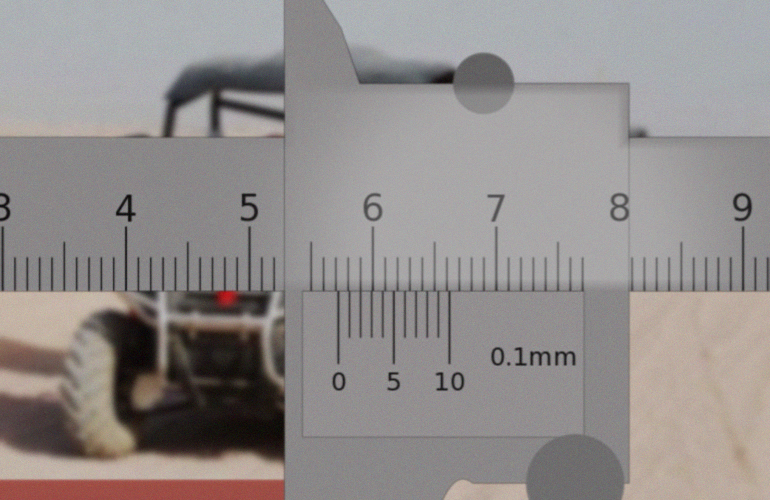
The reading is {"value": 57.2, "unit": "mm"}
